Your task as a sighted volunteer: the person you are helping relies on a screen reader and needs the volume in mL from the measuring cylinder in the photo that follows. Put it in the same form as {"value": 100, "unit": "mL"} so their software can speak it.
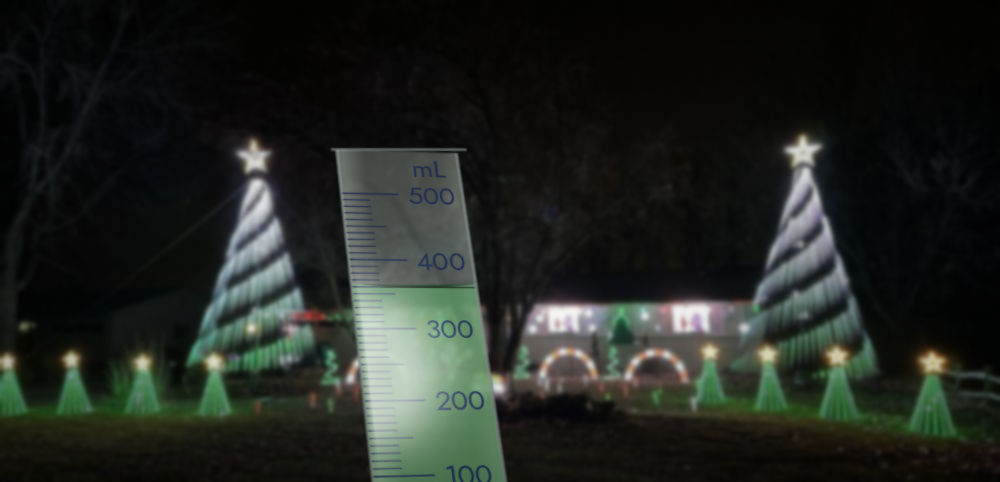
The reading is {"value": 360, "unit": "mL"}
